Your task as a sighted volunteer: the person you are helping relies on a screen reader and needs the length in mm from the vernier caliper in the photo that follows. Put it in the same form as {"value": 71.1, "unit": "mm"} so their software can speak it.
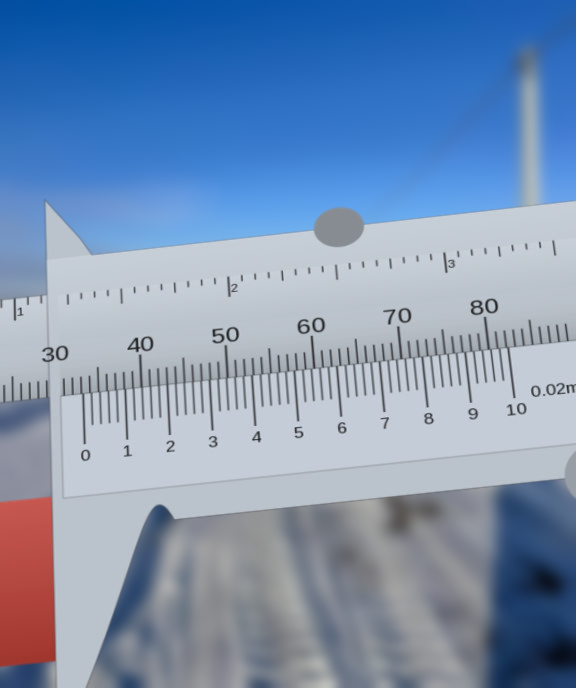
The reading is {"value": 33.2, "unit": "mm"}
